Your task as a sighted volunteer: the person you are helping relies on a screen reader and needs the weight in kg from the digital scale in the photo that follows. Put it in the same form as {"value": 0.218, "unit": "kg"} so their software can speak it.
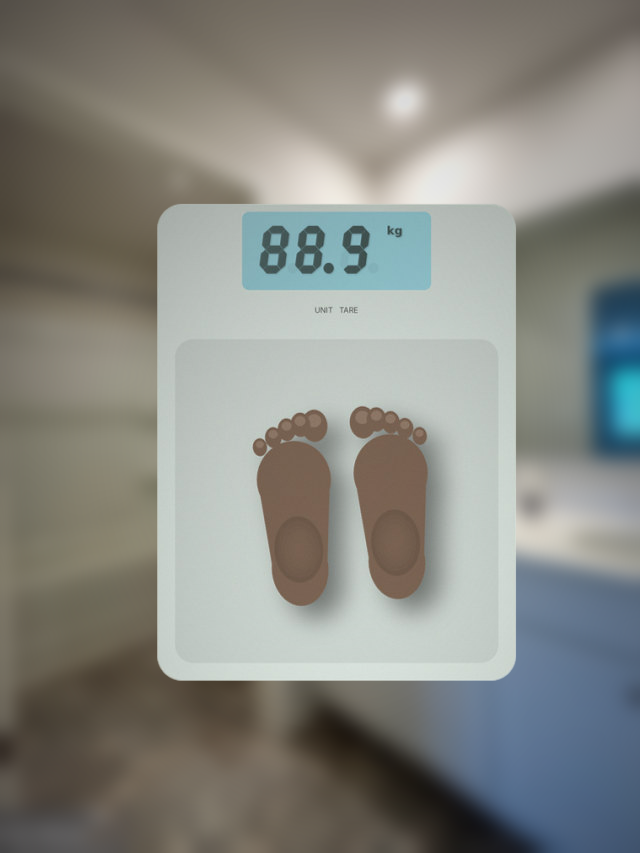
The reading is {"value": 88.9, "unit": "kg"}
